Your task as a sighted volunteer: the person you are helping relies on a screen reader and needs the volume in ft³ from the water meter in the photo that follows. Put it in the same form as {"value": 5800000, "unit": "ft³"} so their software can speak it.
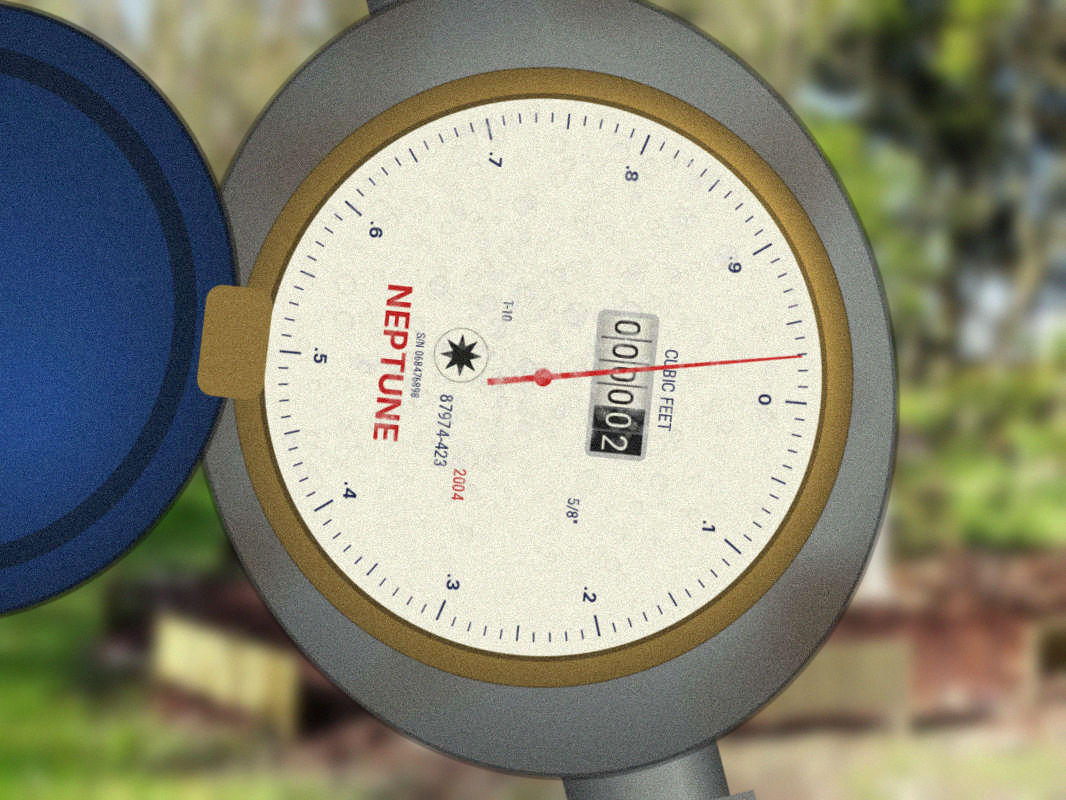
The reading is {"value": 1.97, "unit": "ft³"}
